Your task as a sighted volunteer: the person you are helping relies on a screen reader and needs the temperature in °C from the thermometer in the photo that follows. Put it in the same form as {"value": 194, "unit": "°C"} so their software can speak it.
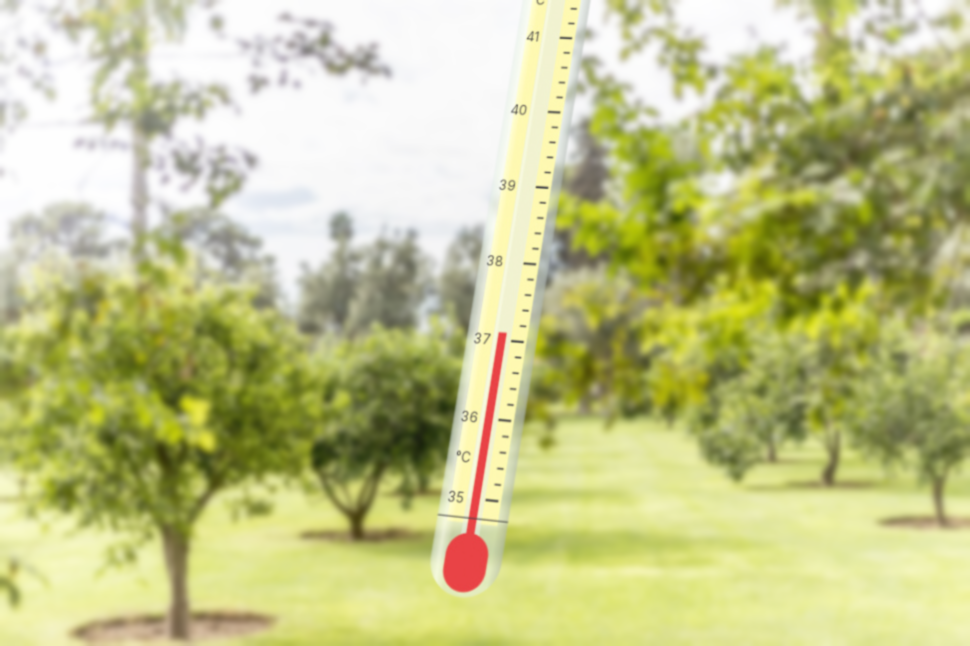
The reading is {"value": 37.1, "unit": "°C"}
